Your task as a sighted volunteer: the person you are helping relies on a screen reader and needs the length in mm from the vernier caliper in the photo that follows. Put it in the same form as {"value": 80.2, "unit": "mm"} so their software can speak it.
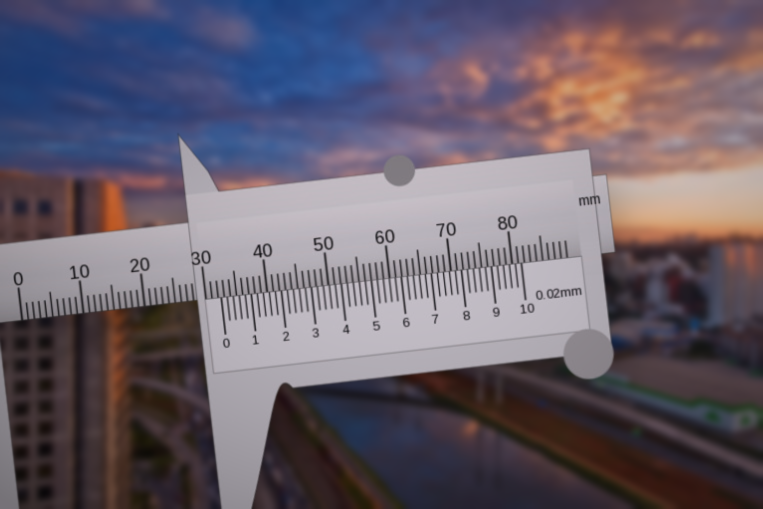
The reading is {"value": 32.5, "unit": "mm"}
